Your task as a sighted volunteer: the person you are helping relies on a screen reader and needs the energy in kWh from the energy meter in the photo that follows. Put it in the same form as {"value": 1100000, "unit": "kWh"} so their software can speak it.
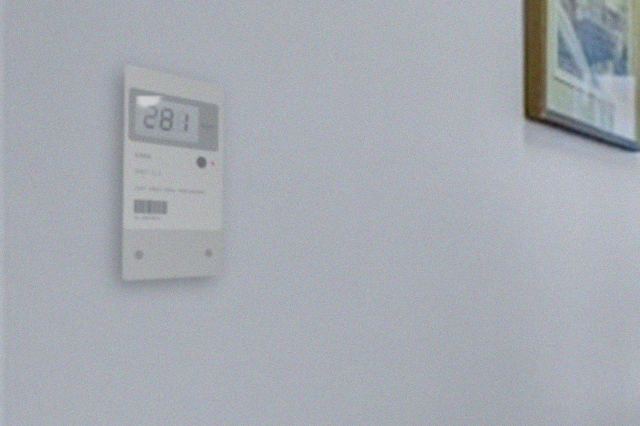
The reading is {"value": 281, "unit": "kWh"}
